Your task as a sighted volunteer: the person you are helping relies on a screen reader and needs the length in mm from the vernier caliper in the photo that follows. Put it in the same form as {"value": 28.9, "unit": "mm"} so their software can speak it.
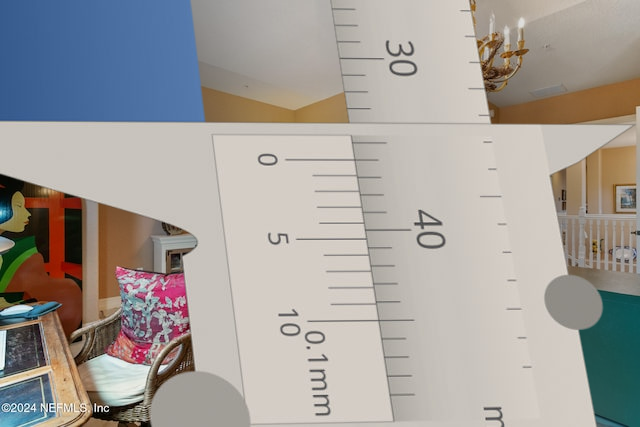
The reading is {"value": 36.0, "unit": "mm"}
